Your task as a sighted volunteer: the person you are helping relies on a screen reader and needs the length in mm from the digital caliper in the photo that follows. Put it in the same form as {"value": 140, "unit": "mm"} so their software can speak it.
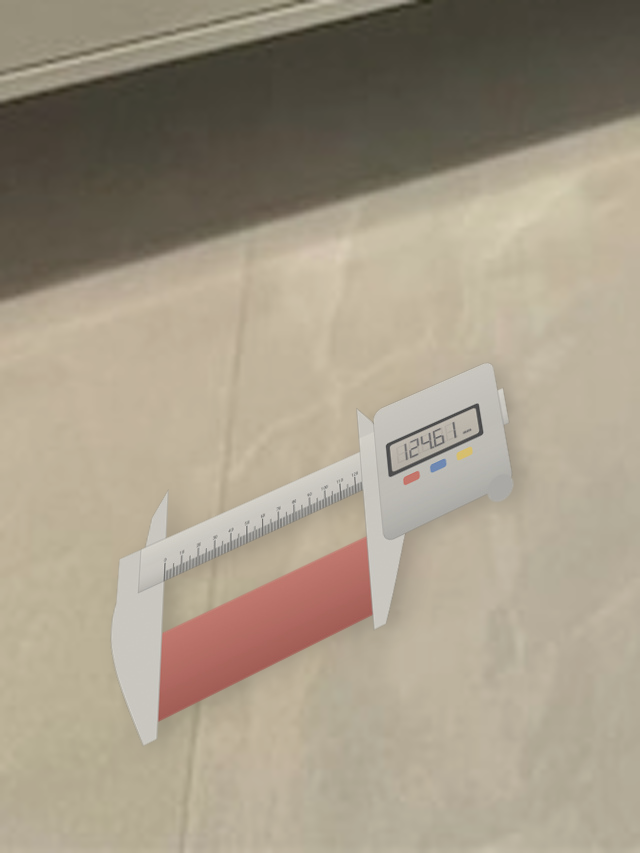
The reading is {"value": 124.61, "unit": "mm"}
